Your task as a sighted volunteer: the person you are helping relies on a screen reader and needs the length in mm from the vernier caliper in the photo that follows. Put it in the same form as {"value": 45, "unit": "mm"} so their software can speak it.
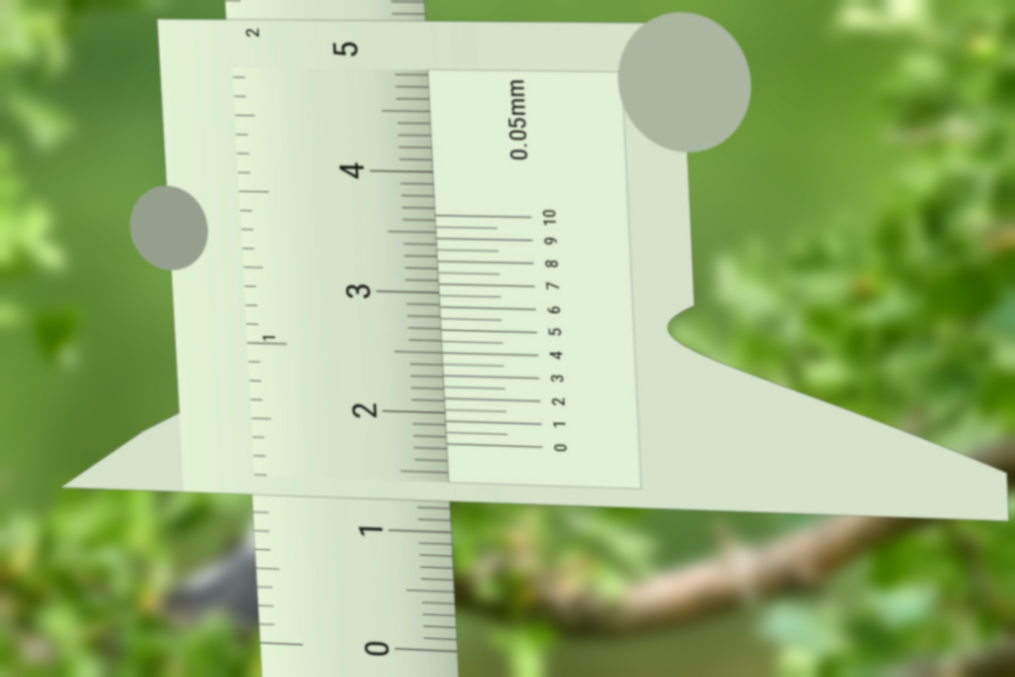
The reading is {"value": 17.4, "unit": "mm"}
